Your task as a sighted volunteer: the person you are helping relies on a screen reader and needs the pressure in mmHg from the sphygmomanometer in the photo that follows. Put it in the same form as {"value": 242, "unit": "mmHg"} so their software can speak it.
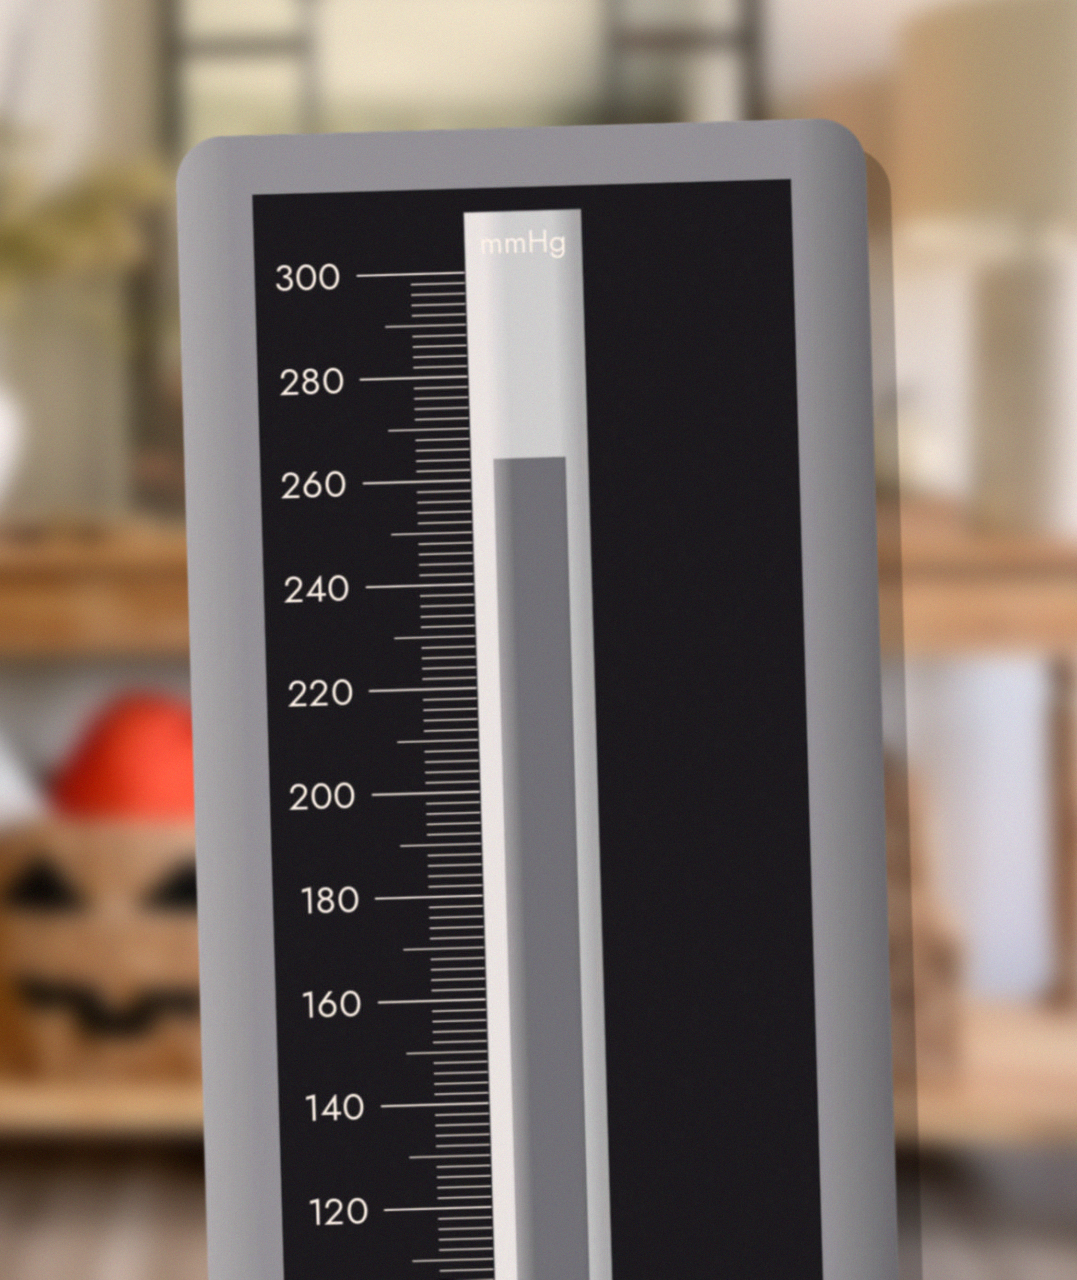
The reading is {"value": 264, "unit": "mmHg"}
